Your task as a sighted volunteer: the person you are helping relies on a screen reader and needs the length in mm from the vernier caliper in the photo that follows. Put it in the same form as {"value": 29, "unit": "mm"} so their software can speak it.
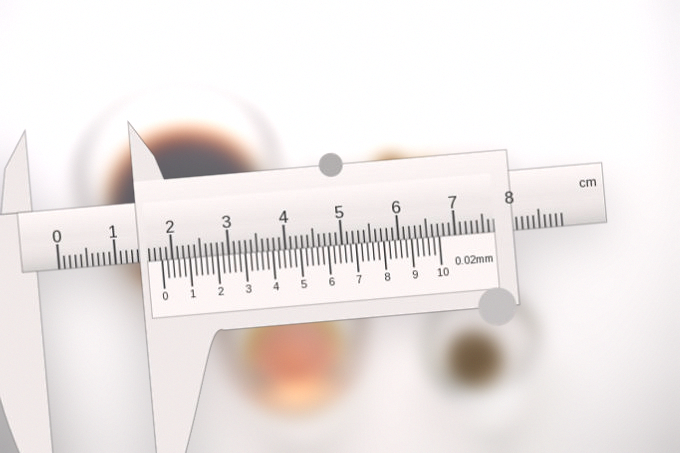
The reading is {"value": 18.2, "unit": "mm"}
